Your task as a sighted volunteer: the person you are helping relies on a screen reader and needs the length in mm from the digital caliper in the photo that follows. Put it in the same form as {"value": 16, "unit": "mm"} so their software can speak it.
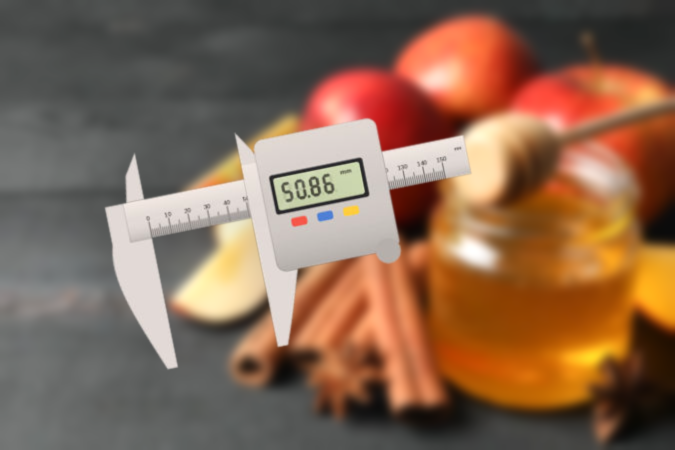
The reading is {"value": 50.86, "unit": "mm"}
